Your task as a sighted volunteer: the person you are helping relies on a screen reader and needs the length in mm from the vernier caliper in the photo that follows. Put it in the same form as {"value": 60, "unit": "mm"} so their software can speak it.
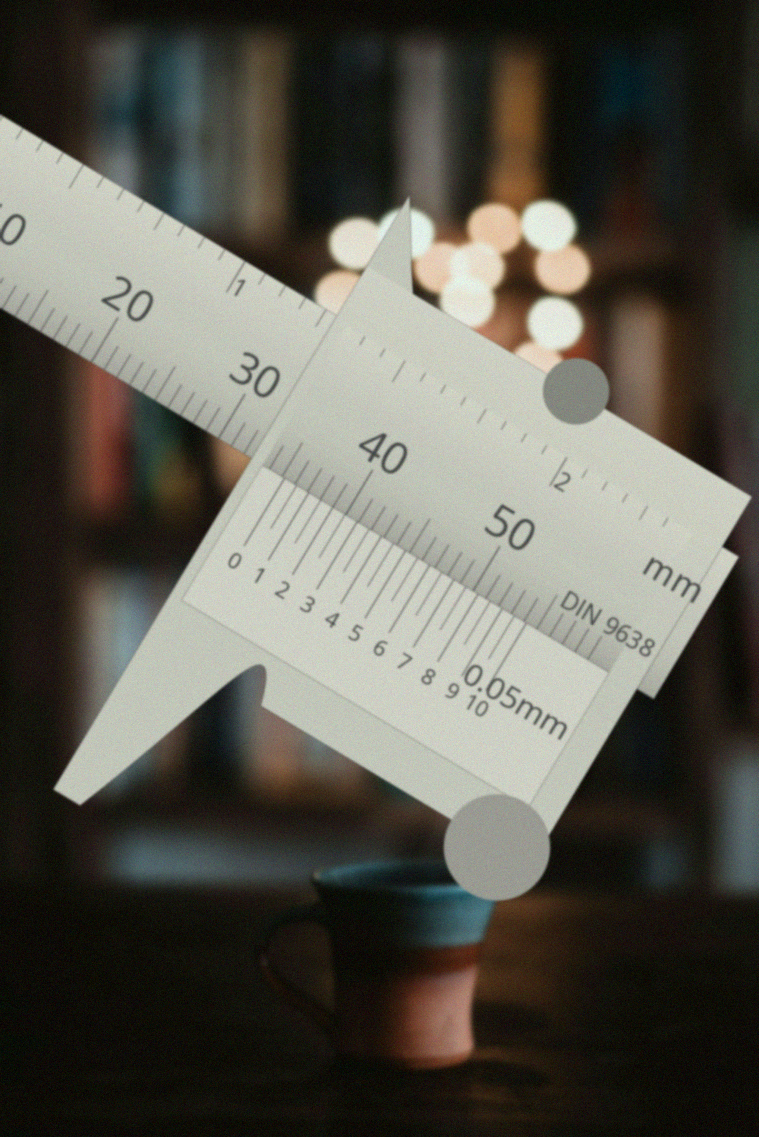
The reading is {"value": 35.2, "unit": "mm"}
